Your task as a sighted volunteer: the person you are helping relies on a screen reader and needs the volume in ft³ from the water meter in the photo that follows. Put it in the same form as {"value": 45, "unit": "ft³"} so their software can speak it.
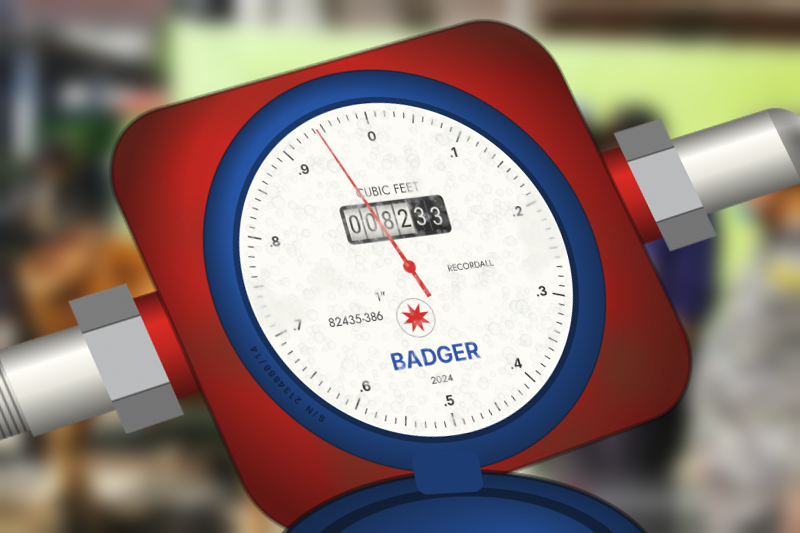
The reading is {"value": 8232.94, "unit": "ft³"}
